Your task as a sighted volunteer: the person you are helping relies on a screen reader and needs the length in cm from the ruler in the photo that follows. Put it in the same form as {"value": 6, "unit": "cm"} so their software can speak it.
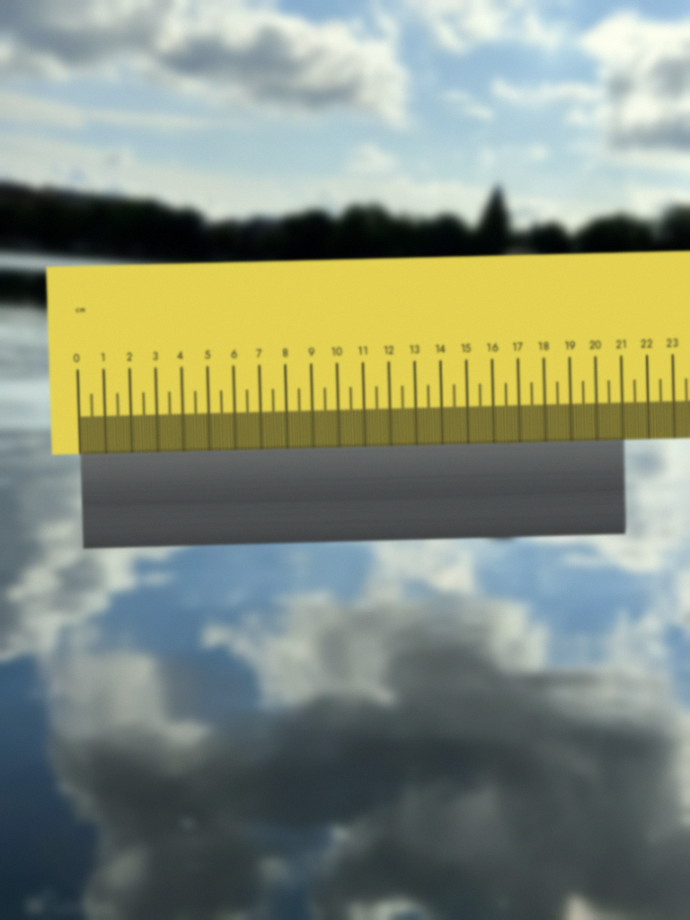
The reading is {"value": 21, "unit": "cm"}
